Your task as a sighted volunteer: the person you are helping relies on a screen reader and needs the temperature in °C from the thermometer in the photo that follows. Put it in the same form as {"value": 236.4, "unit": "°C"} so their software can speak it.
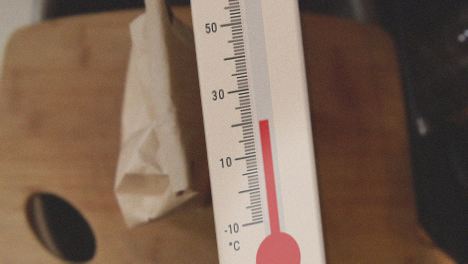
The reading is {"value": 20, "unit": "°C"}
